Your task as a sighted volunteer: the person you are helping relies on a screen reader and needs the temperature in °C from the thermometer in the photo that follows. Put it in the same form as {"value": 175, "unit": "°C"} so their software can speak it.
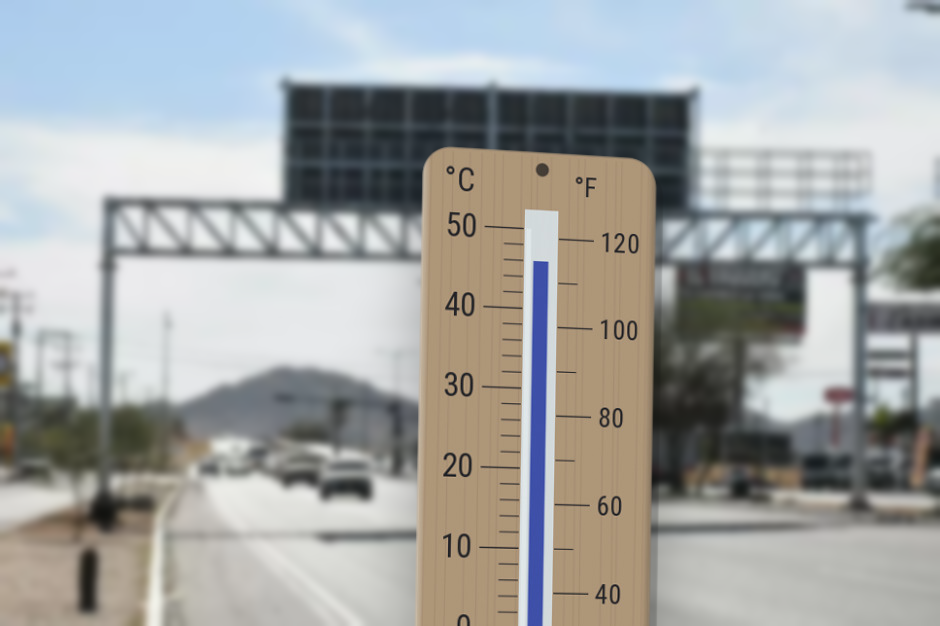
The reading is {"value": 46, "unit": "°C"}
